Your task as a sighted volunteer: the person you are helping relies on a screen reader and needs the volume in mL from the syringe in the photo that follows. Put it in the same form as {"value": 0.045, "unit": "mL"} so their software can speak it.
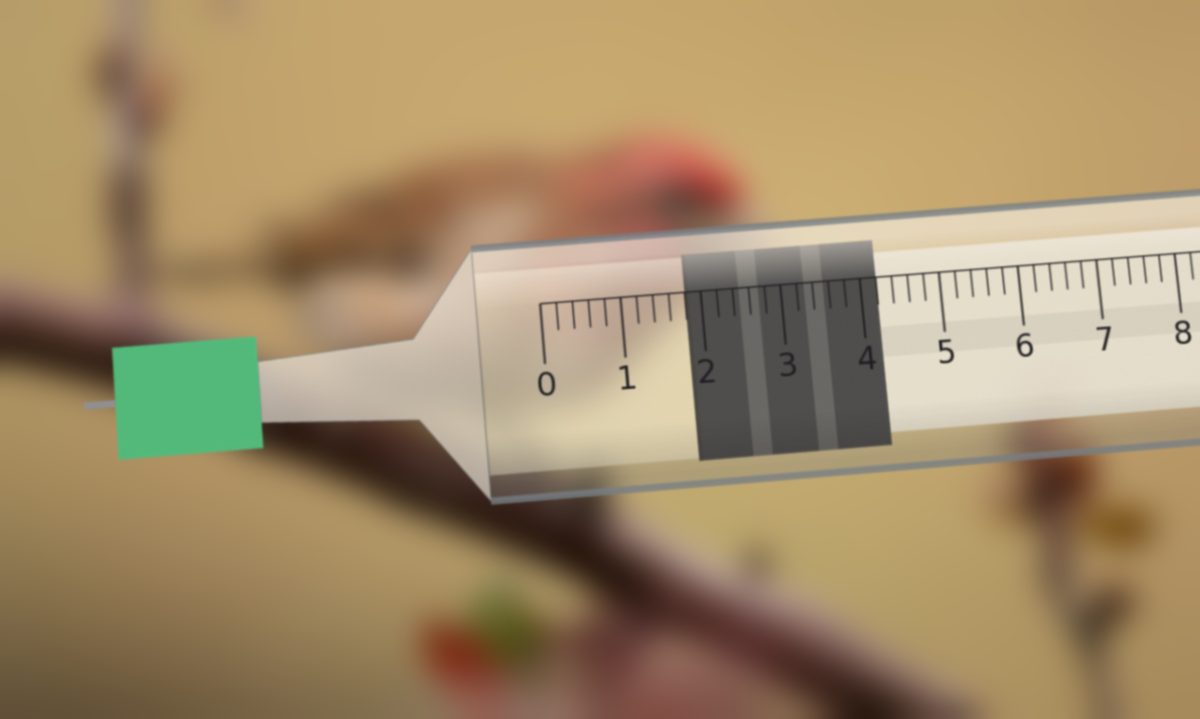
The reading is {"value": 1.8, "unit": "mL"}
